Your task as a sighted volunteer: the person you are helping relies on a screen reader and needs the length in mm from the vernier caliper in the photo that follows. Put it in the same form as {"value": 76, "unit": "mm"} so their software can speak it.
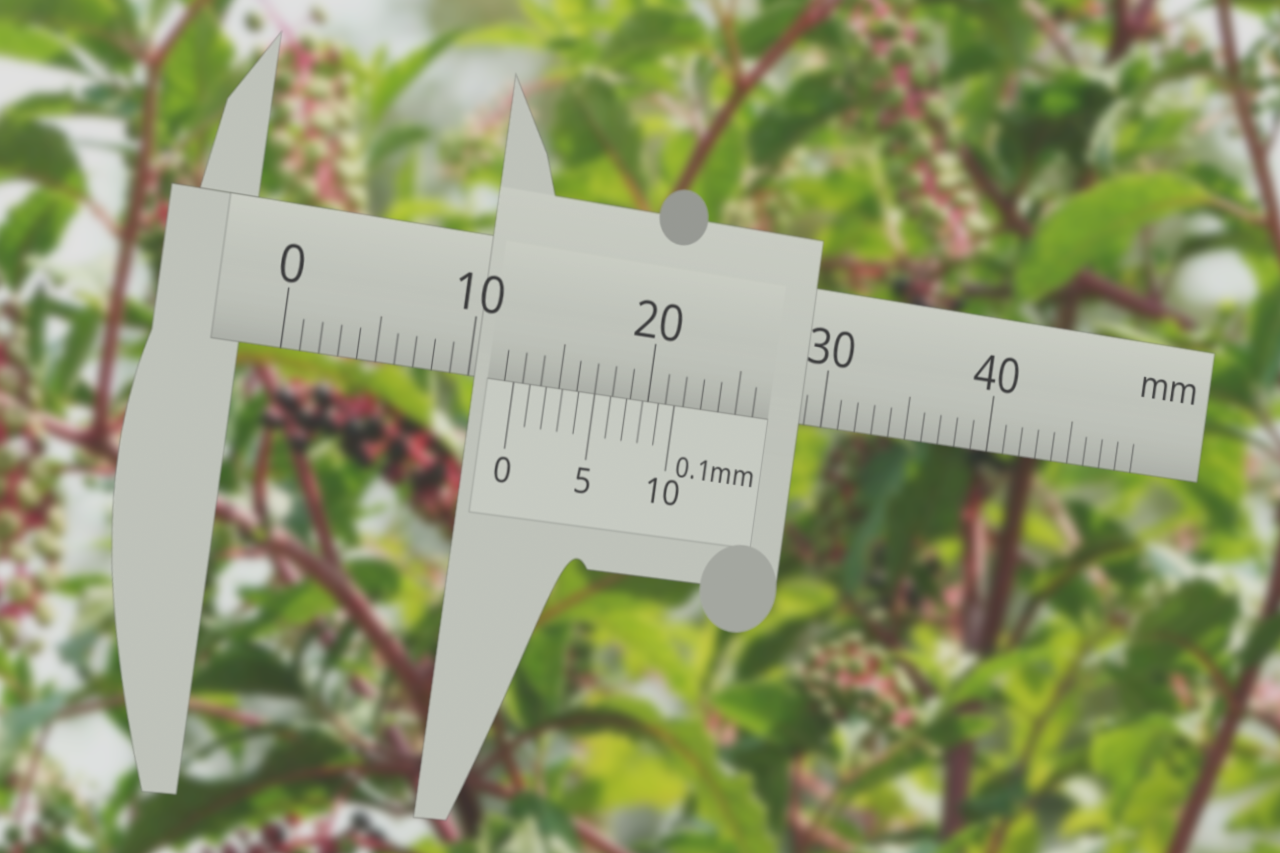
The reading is {"value": 12.5, "unit": "mm"}
